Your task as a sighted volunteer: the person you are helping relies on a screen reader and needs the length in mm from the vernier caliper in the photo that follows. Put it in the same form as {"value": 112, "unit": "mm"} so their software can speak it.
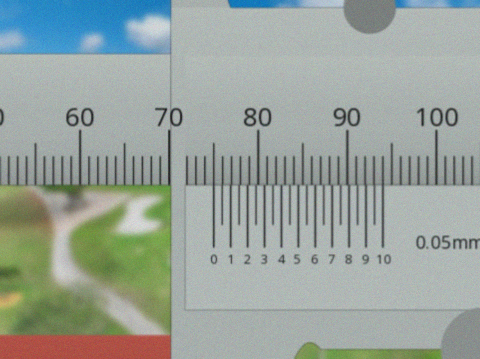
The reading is {"value": 75.0, "unit": "mm"}
